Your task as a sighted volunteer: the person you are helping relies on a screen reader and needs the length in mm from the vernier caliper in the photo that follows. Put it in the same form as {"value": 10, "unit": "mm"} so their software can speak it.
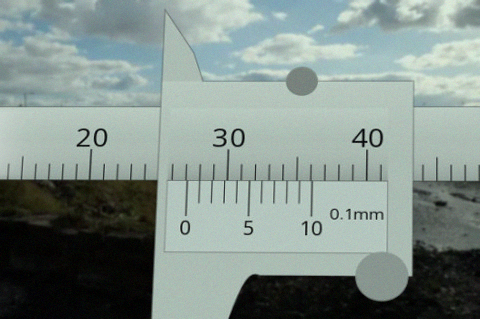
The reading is {"value": 27.1, "unit": "mm"}
